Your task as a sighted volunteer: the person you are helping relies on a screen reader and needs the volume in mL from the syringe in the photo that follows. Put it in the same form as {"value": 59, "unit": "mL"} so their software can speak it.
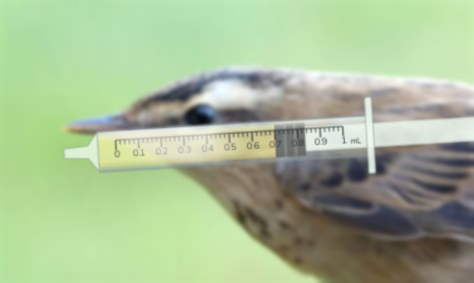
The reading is {"value": 0.7, "unit": "mL"}
